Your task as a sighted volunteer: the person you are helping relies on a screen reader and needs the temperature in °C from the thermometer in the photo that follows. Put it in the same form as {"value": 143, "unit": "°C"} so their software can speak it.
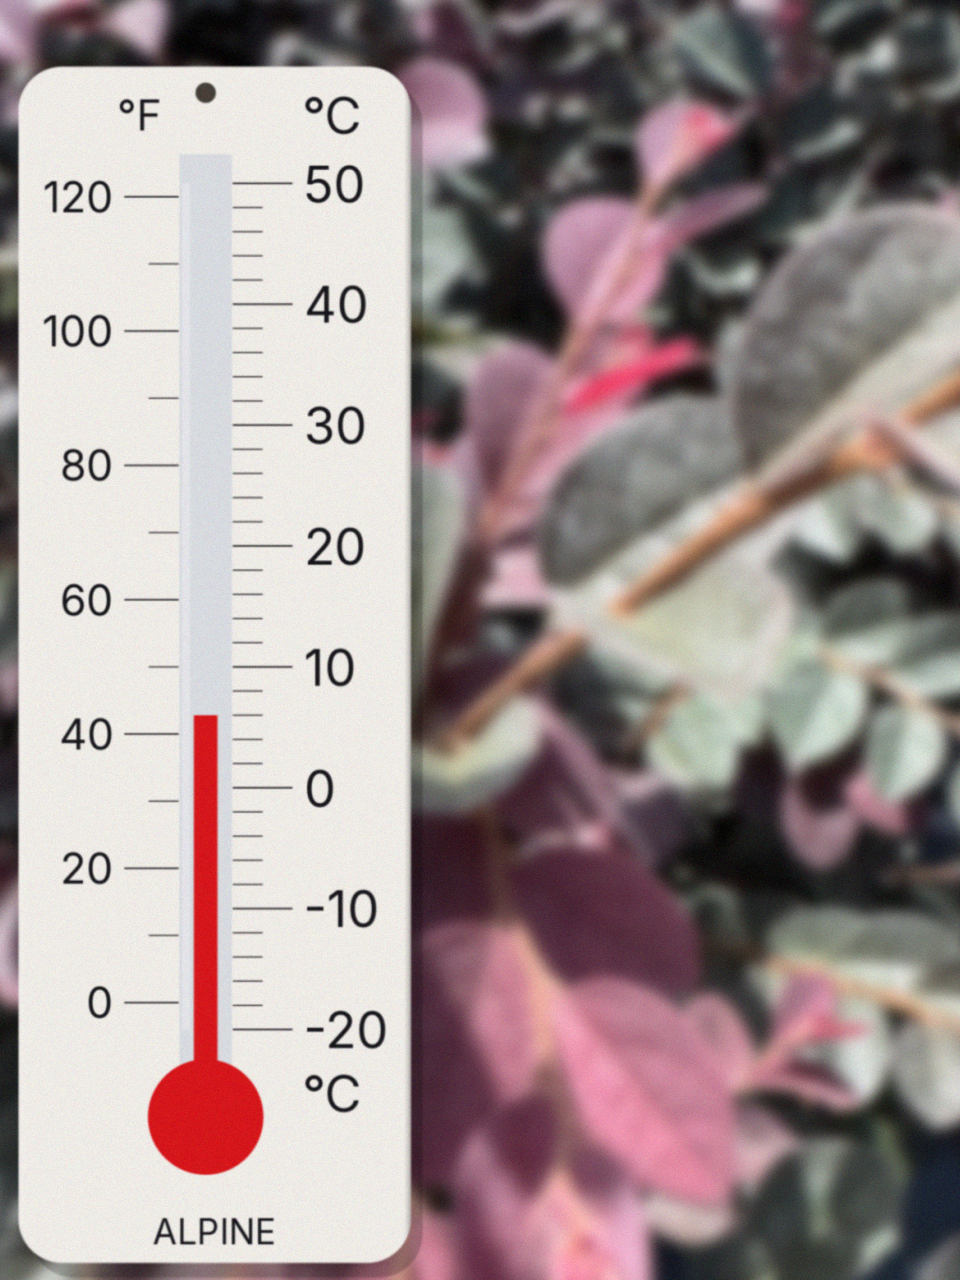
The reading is {"value": 6, "unit": "°C"}
